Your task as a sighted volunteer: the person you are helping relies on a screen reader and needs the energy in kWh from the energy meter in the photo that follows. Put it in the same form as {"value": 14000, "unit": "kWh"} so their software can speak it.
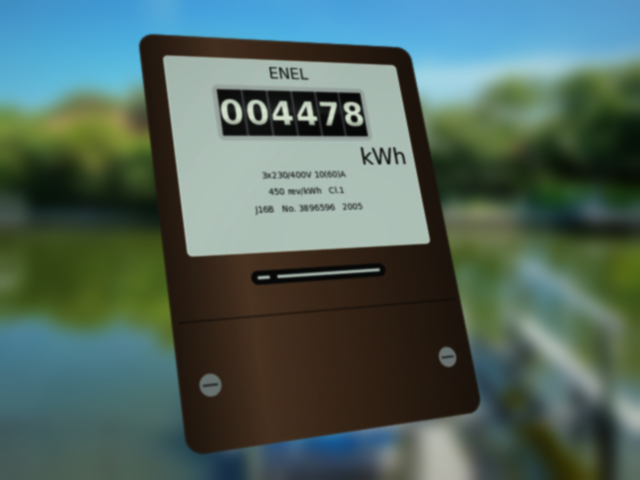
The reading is {"value": 4478, "unit": "kWh"}
